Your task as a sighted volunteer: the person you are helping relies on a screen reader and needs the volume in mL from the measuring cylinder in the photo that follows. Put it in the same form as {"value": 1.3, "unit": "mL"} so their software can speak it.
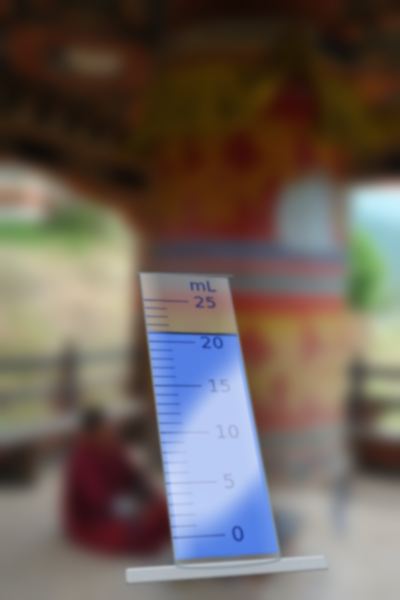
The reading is {"value": 21, "unit": "mL"}
